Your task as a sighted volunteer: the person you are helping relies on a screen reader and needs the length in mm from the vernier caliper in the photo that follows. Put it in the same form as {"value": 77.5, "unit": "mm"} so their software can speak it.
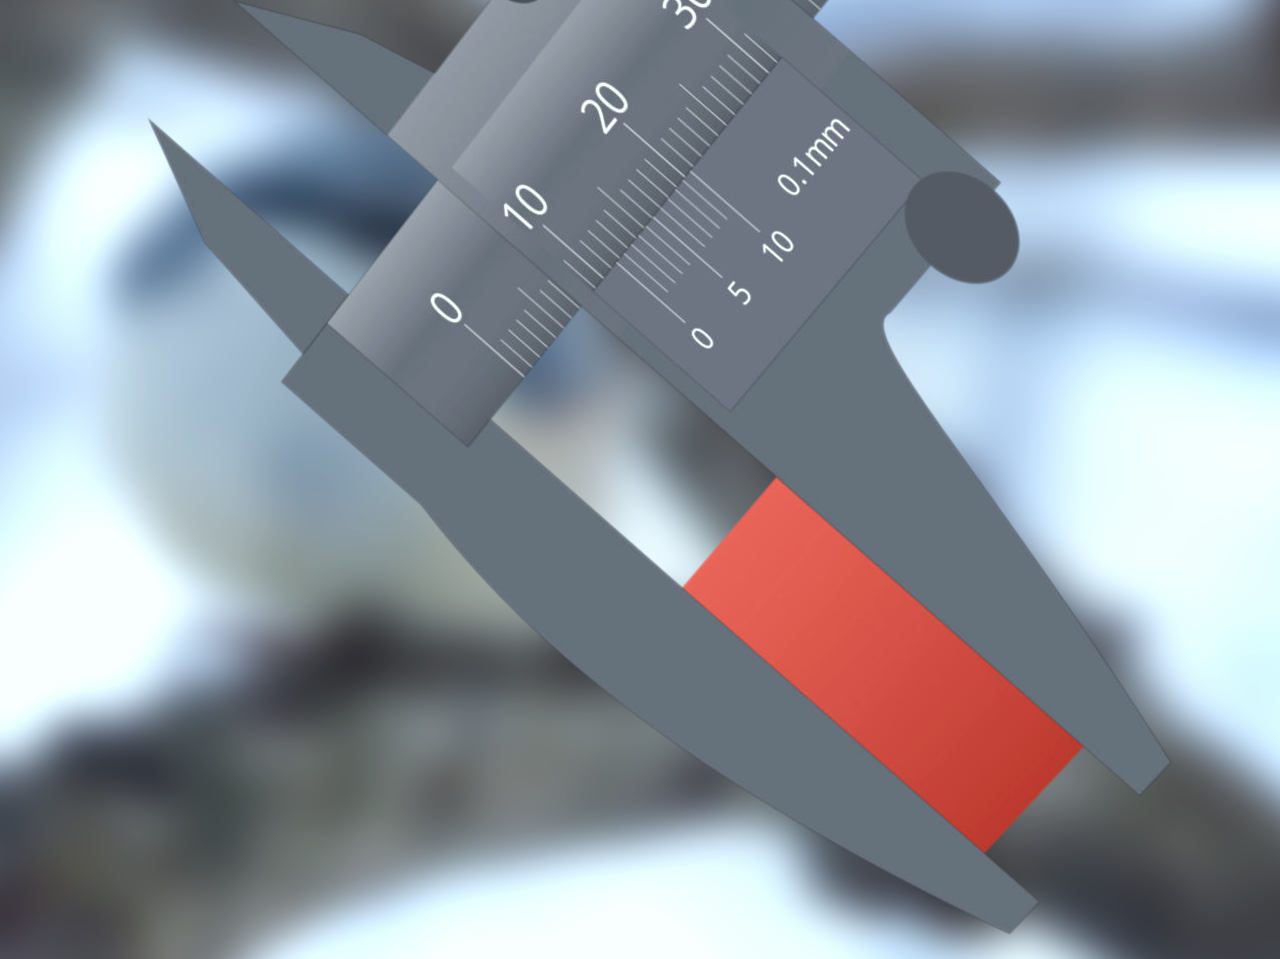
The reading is {"value": 11.6, "unit": "mm"}
